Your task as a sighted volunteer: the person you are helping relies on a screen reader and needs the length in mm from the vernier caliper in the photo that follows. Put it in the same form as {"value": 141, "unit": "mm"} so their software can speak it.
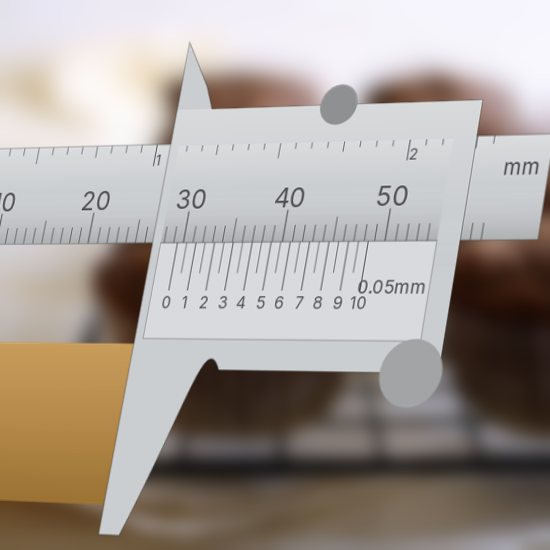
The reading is {"value": 29.4, "unit": "mm"}
